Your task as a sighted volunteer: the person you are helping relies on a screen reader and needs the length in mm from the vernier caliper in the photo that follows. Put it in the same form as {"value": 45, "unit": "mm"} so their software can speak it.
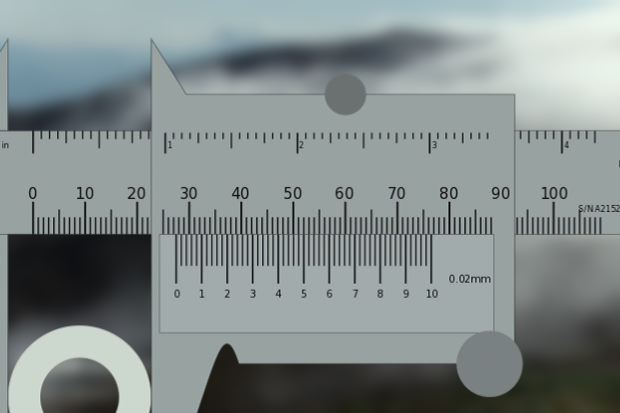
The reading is {"value": 27.5, "unit": "mm"}
